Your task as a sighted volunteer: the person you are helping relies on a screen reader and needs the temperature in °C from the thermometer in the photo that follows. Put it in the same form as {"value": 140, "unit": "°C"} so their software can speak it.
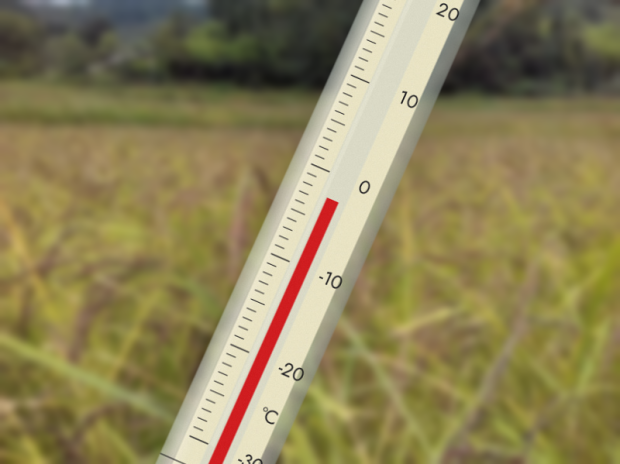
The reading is {"value": -2.5, "unit": "°C"}
